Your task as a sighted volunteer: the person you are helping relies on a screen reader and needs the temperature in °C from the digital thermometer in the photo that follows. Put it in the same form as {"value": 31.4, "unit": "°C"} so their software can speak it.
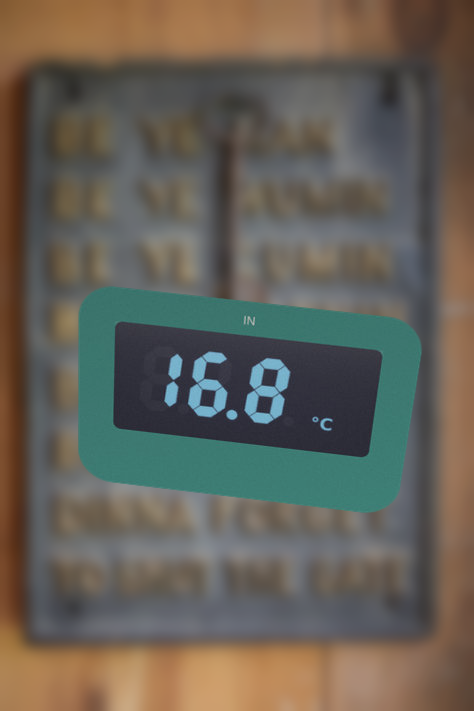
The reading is {"value": 16.8, "unit": "°C"}
